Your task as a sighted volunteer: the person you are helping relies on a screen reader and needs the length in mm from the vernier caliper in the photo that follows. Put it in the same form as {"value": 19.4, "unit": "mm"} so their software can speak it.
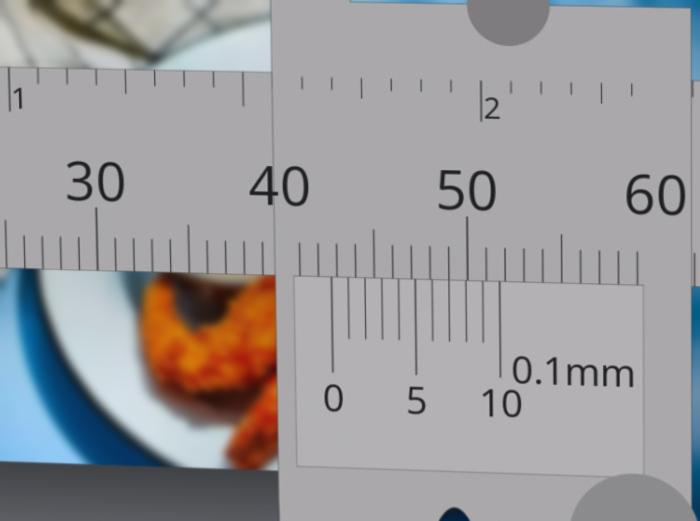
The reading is {"value": 42.7, "unit": "mm"}
